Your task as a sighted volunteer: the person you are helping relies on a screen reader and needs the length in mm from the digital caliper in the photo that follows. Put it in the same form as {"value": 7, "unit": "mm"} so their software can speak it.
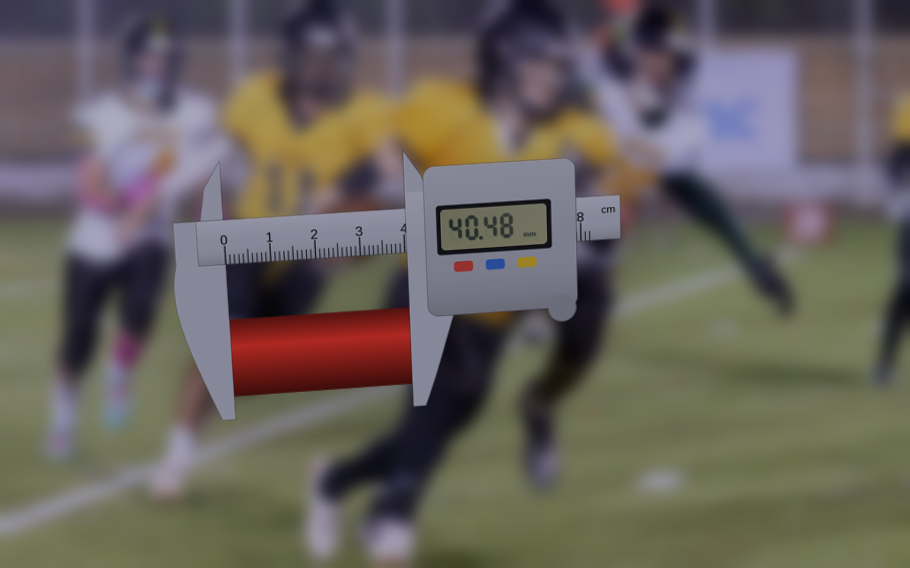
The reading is {"value": 40.48, "unit": "mm"}
